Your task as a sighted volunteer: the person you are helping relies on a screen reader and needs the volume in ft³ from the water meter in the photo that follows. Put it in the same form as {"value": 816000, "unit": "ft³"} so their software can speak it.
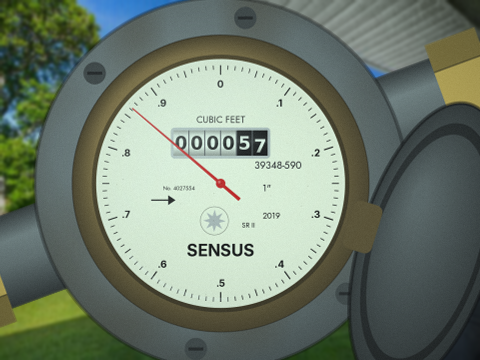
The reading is {"value": 56.86, "unit": "ft³"}
